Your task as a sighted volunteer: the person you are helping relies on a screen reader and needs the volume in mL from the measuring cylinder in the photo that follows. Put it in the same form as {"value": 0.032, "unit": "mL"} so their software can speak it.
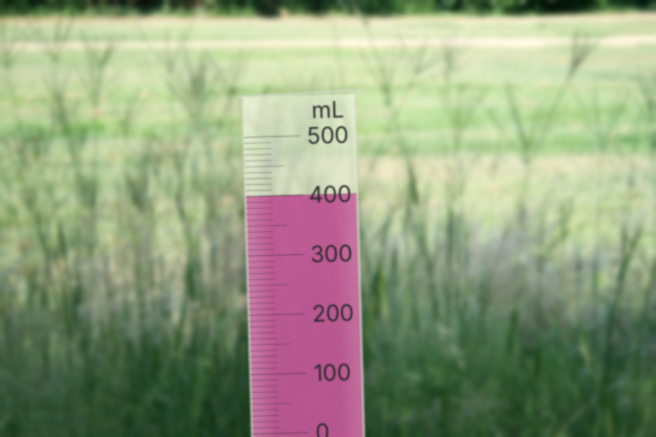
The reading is {"value": 400, "unit": "mL"}
